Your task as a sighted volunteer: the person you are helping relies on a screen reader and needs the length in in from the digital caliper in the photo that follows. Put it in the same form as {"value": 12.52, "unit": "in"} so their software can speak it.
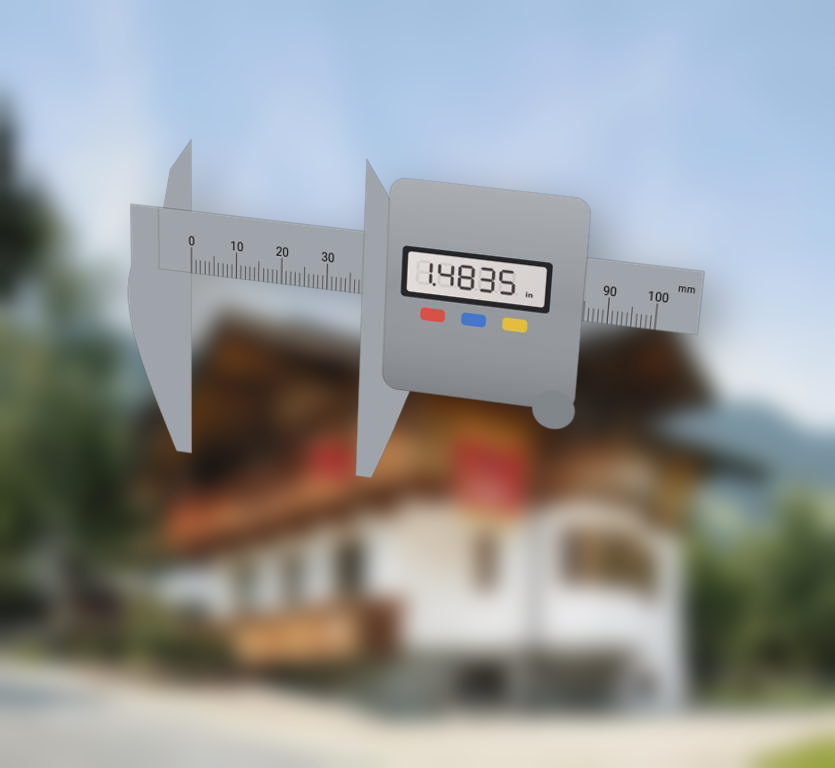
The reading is {"value": 1.4835, "unit": "in"}
